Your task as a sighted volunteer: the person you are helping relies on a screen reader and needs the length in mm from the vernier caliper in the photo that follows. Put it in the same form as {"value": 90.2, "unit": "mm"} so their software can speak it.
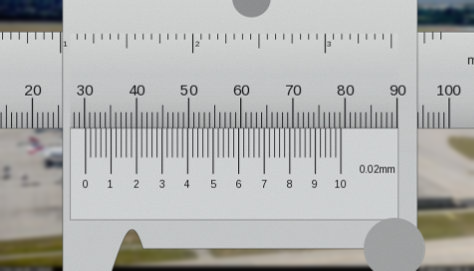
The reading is {"value": 30.2, "unit": "mm"}
